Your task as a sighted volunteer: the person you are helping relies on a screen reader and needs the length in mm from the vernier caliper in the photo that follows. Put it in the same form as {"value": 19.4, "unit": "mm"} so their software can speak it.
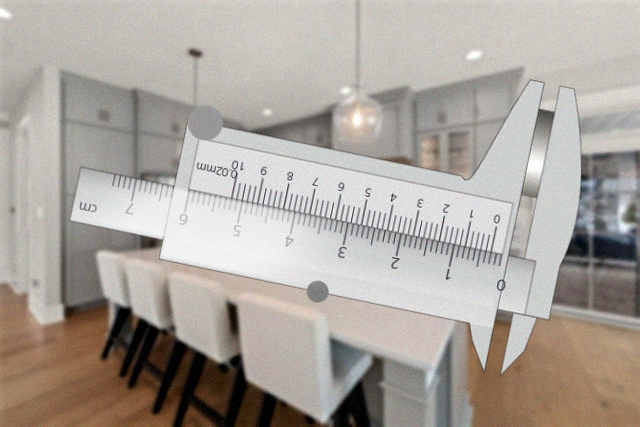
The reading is {"value": 3.0, "unit": "mm"}
